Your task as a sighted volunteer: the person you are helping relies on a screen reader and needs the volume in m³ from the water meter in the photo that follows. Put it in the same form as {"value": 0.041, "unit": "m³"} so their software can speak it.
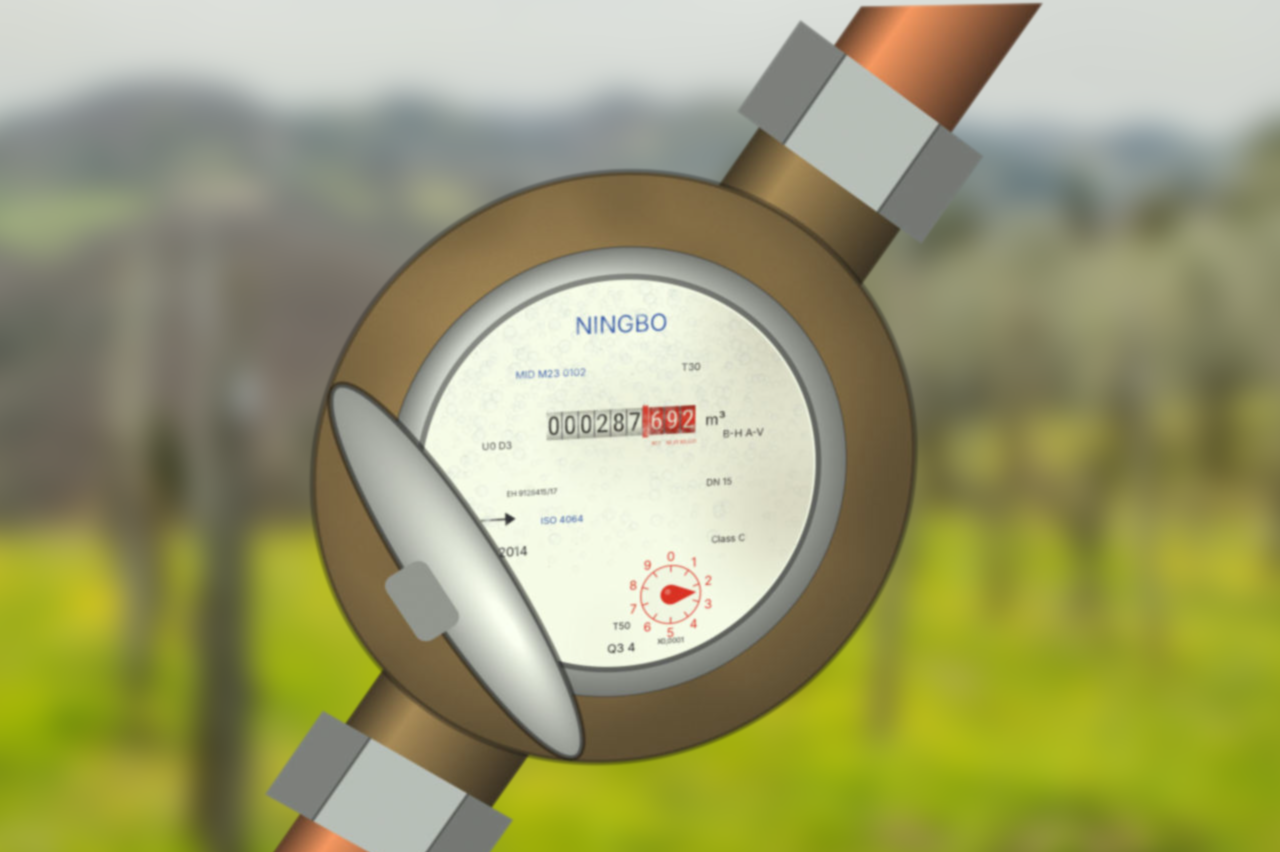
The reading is {"value": 287.6922, "unit": "m³"}
